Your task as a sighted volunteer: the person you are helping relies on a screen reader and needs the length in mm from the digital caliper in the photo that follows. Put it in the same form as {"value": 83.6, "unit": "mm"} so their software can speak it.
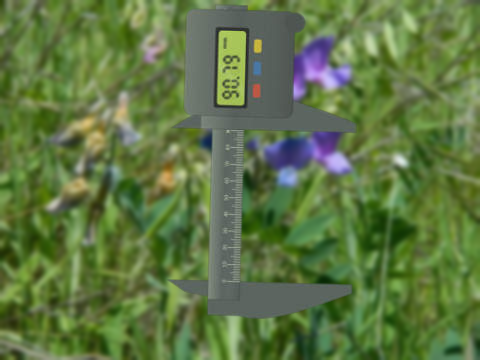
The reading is {"value": 90.79, "unit": "mm"}
